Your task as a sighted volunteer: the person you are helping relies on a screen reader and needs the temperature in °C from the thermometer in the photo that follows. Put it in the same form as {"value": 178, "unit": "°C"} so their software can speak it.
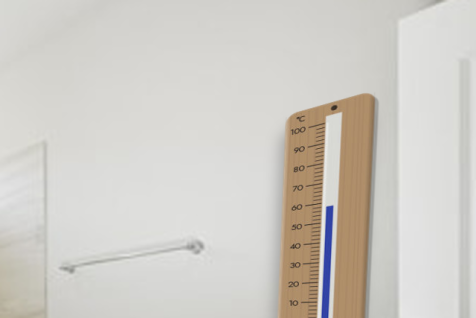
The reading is {"value": 58, "unit": "°C"}
